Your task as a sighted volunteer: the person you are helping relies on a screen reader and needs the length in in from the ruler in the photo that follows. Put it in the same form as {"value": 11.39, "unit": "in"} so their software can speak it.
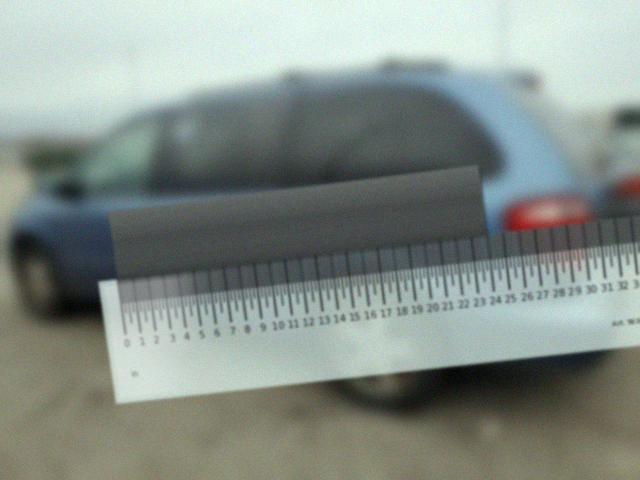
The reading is {"value": 24, "unit": "in"}
